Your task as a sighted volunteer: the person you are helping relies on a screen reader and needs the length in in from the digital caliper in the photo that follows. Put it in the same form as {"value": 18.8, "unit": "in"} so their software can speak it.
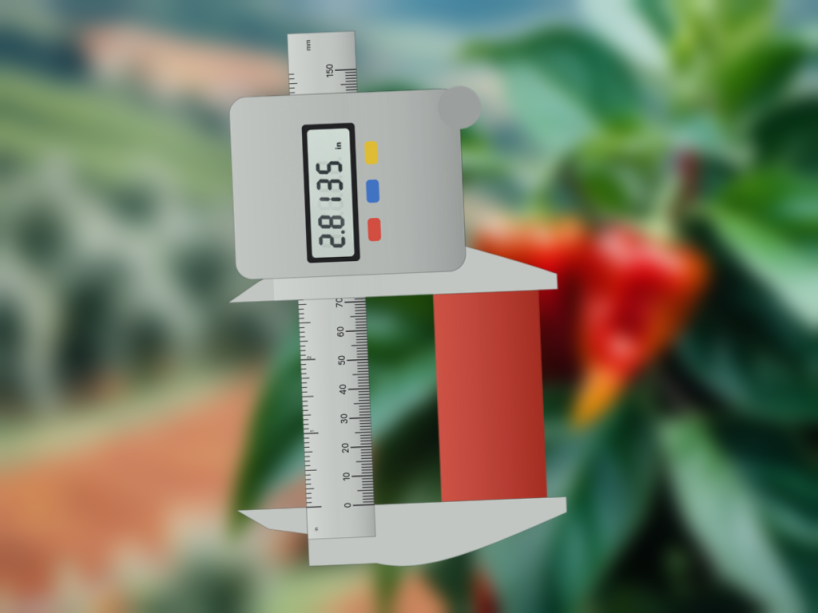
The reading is {"value": 2.8135, "unit": "in"}
